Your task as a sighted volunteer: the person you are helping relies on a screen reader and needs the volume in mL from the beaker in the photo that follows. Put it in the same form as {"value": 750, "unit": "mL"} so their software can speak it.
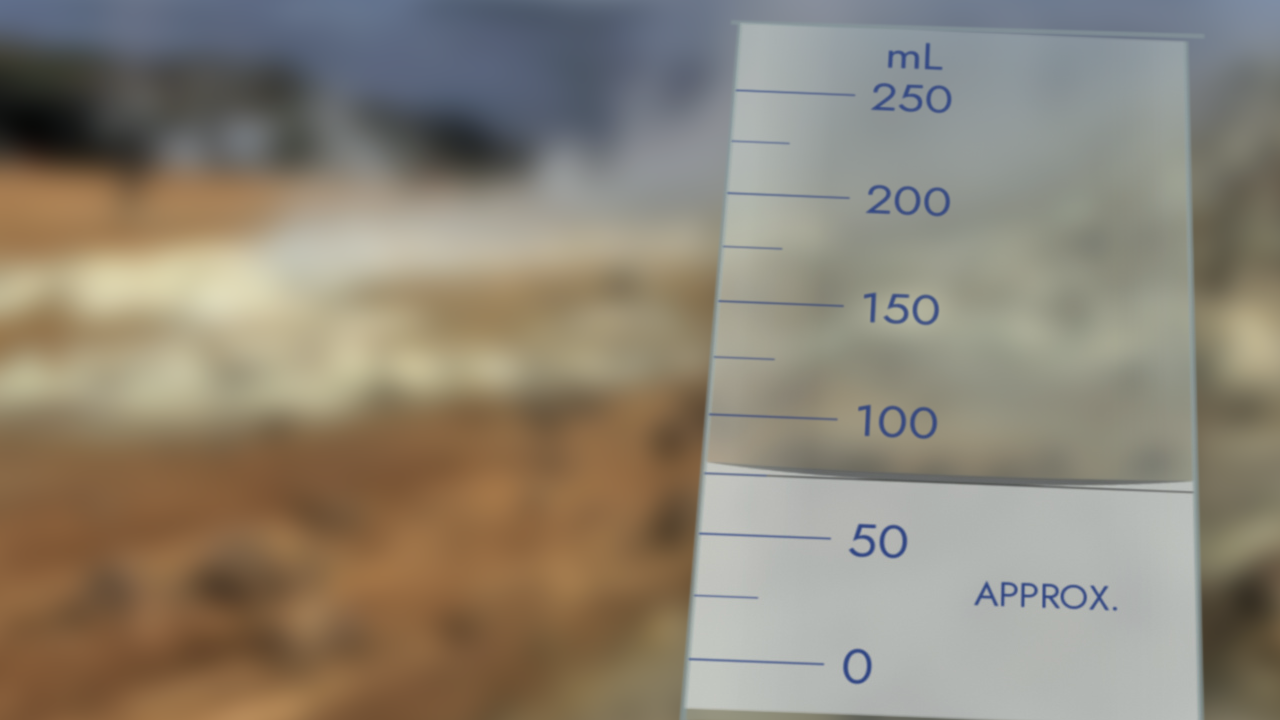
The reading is {"value": 75, "unit": "mL"}
